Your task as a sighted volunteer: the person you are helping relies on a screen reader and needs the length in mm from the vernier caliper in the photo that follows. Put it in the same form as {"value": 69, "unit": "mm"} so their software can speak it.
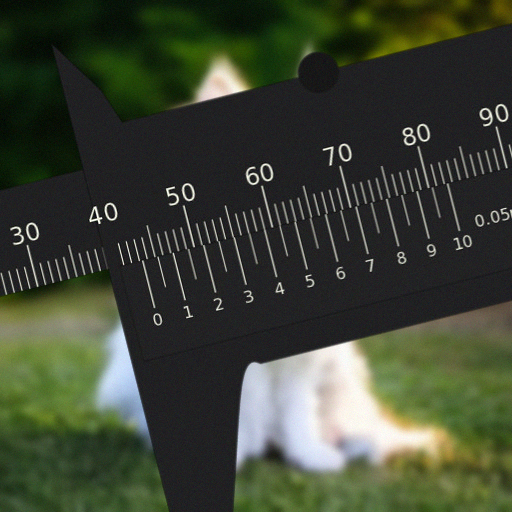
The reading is {"value": 43.4, "unit": "mm"}
